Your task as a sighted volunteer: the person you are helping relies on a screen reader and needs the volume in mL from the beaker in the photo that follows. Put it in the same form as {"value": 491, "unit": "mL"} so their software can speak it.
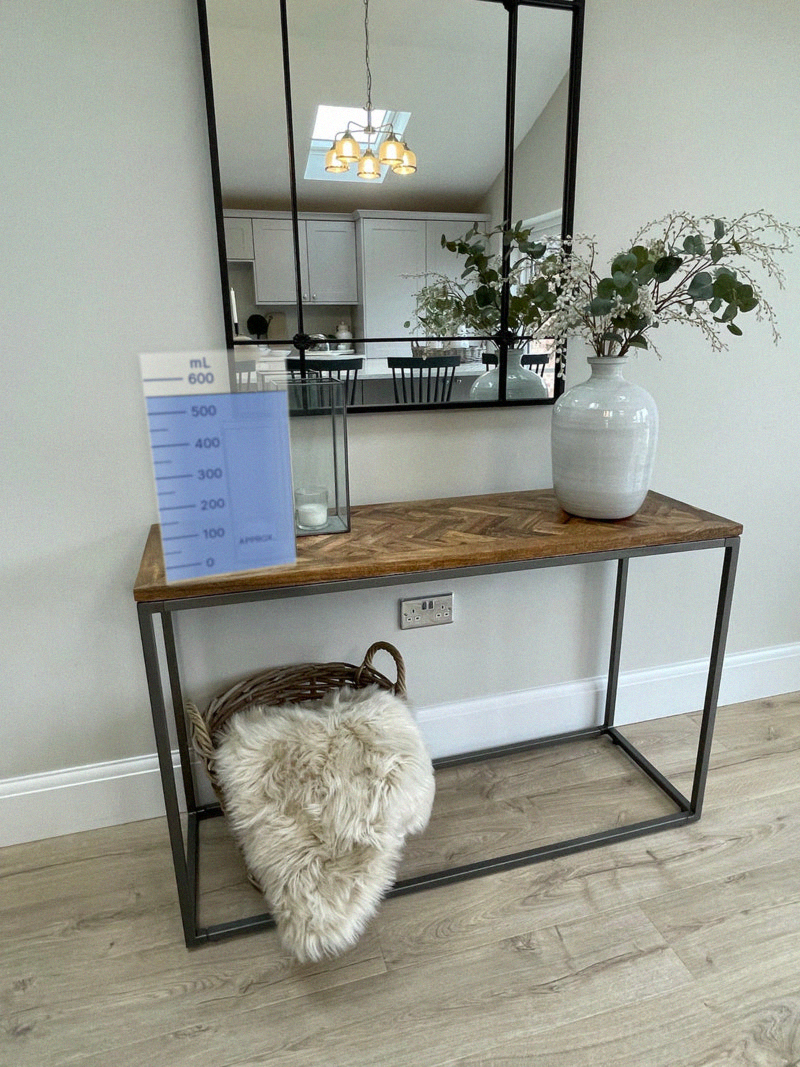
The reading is {"value": 550, "unit": "mL"}
